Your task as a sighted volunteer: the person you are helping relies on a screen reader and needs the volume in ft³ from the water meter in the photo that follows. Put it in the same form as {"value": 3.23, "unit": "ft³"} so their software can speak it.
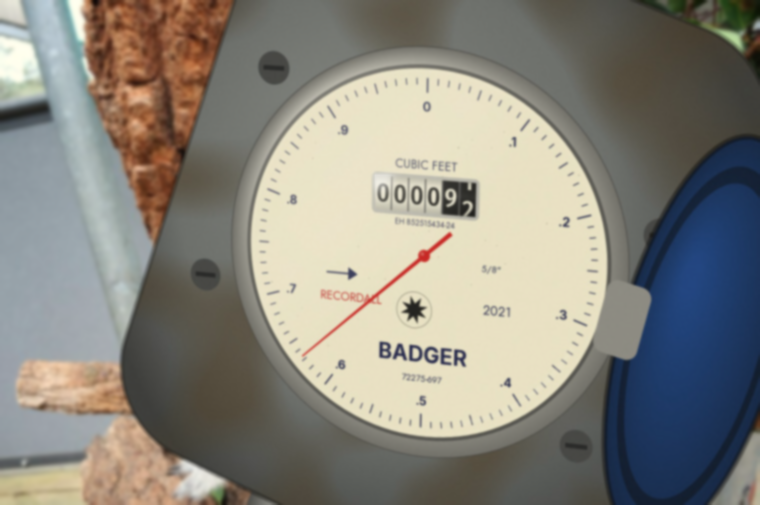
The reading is {"value": 91.63, "unit": "ft³"}
